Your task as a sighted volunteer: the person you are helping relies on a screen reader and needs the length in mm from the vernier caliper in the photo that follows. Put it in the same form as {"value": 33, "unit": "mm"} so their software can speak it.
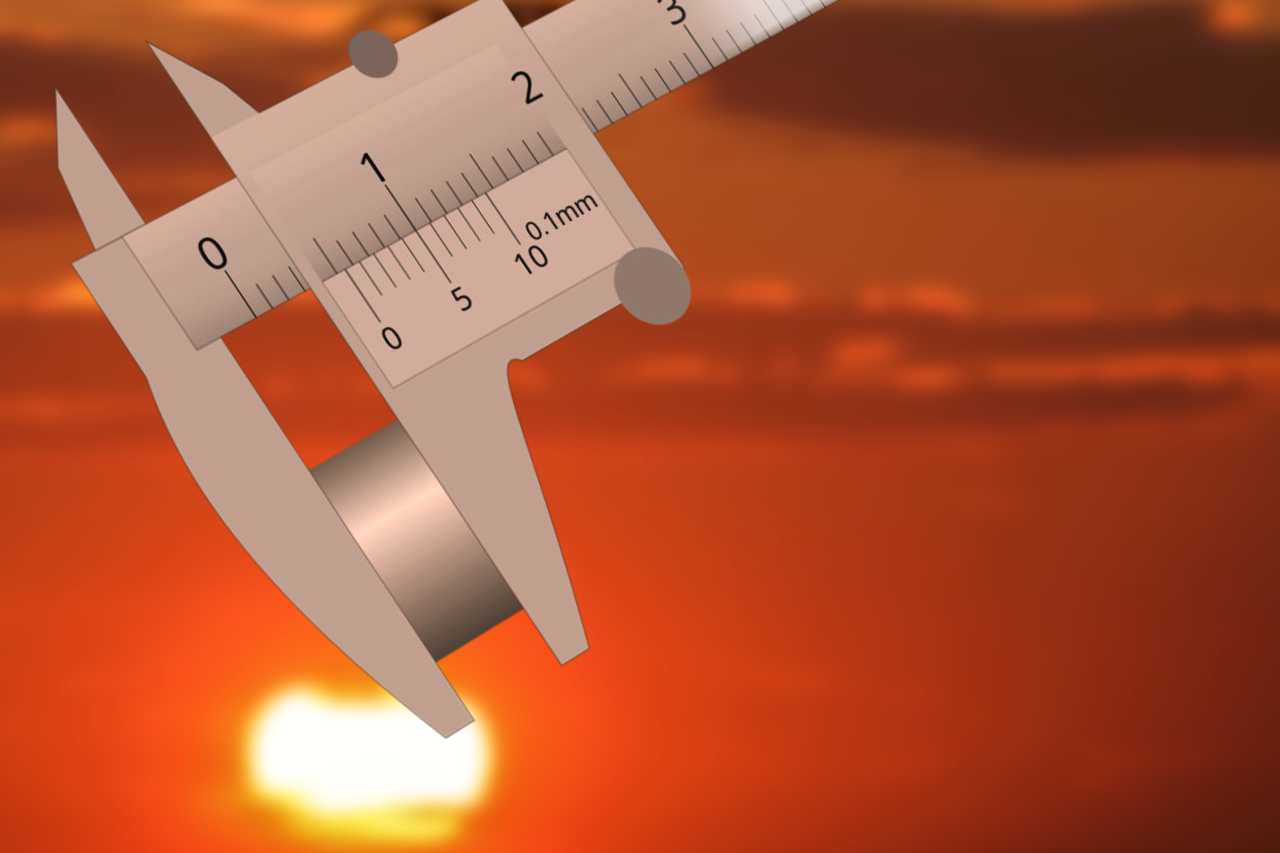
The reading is {"value": 5.5, "unit": "mm"}
